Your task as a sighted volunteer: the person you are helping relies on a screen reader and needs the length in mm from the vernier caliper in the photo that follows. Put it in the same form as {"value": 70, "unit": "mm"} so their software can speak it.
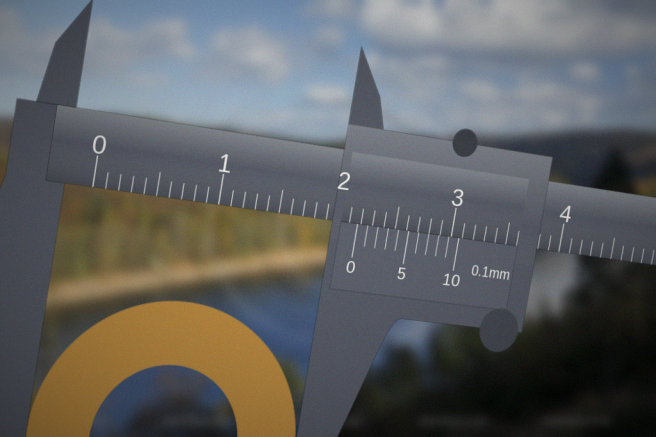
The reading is {"value": 21.7, "unit": "mm"}
